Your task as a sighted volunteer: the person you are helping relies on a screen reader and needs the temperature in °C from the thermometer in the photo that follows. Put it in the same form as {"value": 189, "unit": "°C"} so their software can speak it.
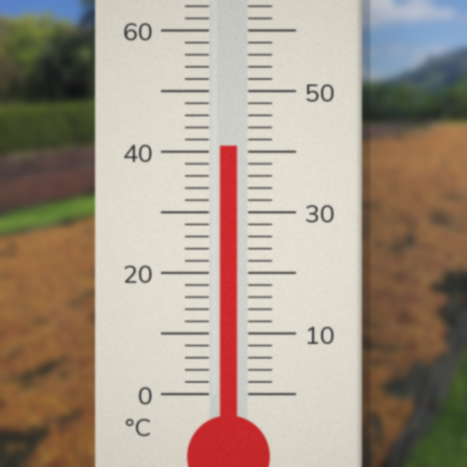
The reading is {"value": 41, "unit": "°C"}
